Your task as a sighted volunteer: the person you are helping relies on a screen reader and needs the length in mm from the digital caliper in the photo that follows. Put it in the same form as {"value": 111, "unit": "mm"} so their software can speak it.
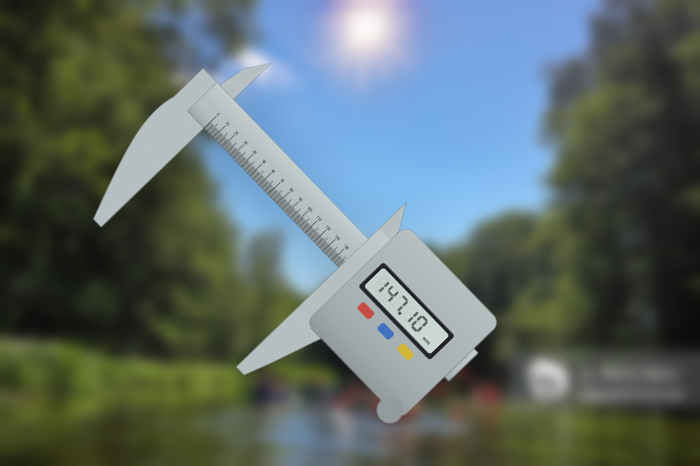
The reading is {"value": 147.10, "unit": "mm"}
